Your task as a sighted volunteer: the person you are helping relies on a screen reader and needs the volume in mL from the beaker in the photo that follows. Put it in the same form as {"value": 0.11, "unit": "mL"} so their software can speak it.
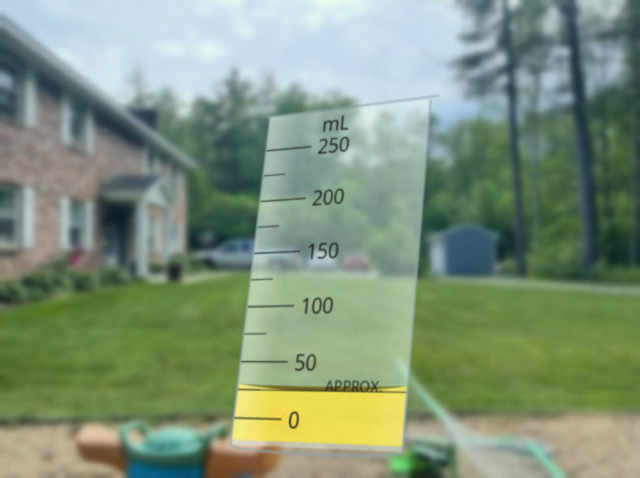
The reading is {"value": 25, "unit": "mL"}
